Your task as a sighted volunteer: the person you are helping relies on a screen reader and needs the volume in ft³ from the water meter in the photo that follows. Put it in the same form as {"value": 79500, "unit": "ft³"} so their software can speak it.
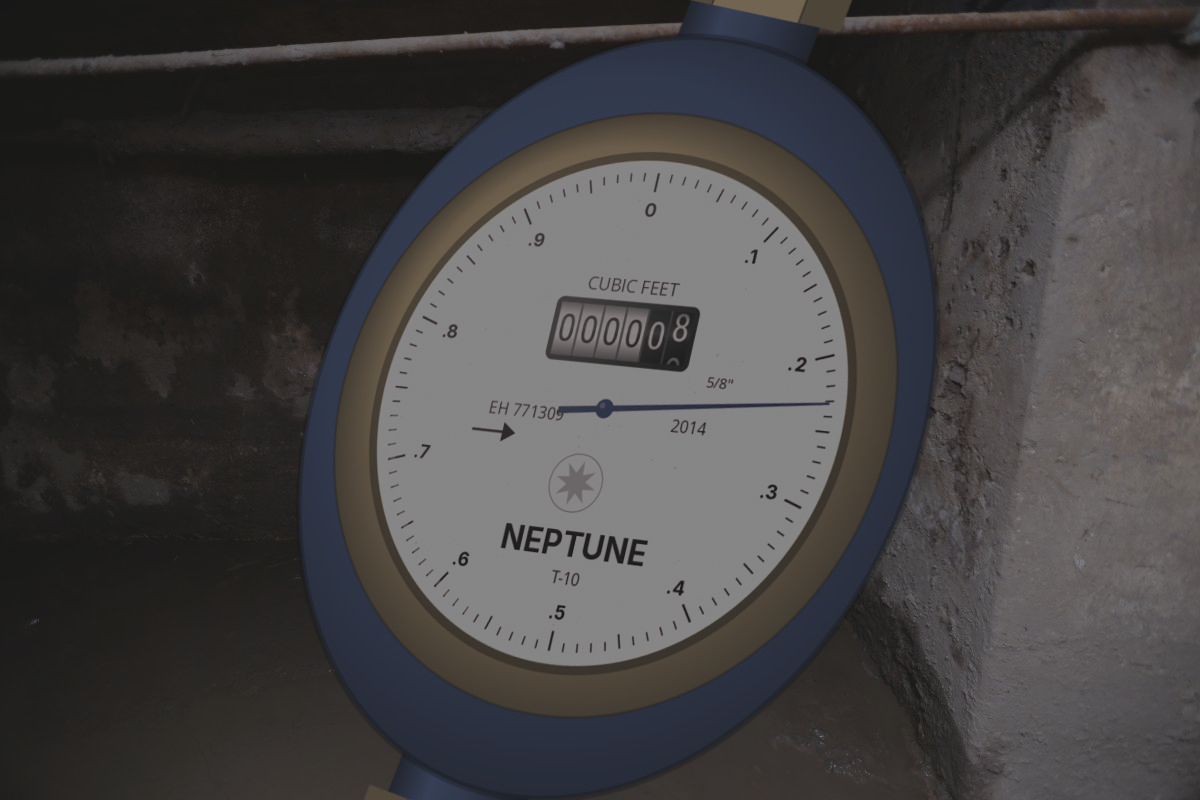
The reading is {"value": 8.23, "unit": "ft³"}
